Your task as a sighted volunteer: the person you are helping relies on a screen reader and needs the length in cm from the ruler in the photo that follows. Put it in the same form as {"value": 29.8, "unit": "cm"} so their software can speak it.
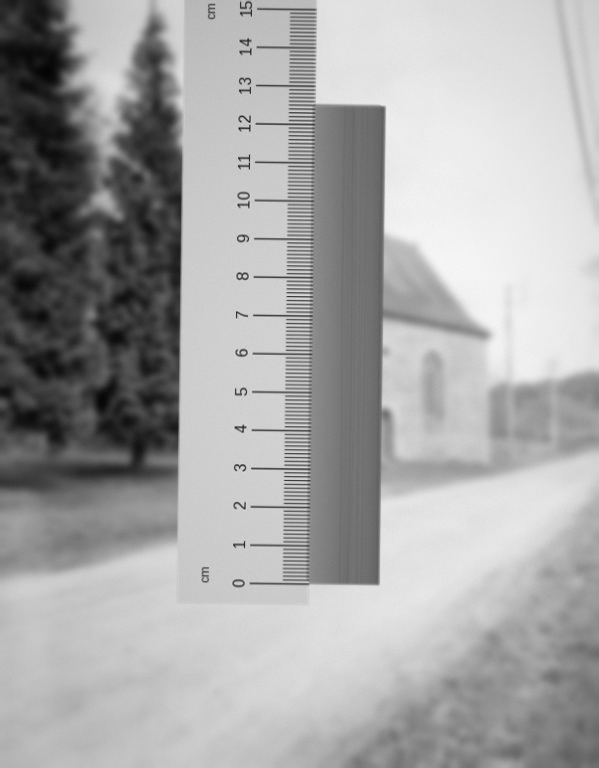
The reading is {"value": 12.5, "unit": "cm"}
